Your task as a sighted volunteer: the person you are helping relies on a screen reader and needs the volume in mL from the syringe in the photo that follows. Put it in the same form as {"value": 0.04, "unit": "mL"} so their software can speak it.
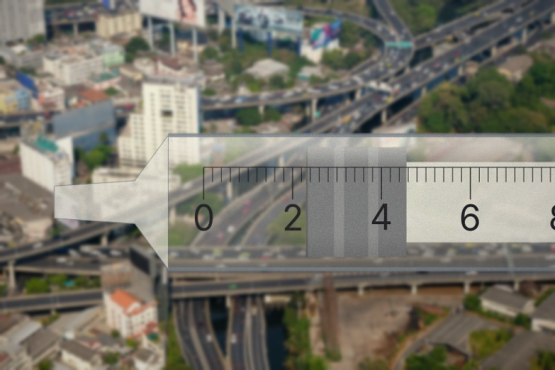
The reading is {"value": 2.3, "unit": "mL"}
